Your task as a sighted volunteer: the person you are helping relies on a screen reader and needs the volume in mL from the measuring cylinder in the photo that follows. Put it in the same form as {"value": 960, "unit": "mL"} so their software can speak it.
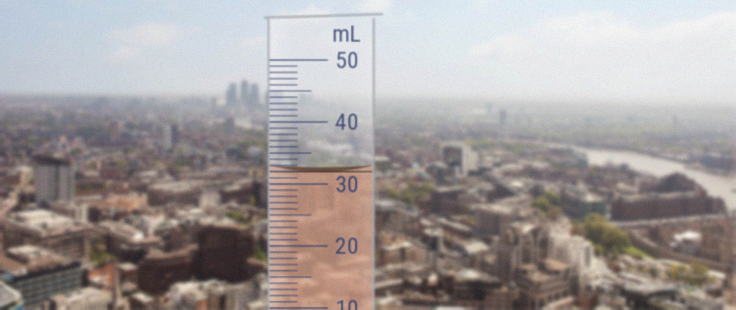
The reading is {"value": 32, "unit": "mL"}
